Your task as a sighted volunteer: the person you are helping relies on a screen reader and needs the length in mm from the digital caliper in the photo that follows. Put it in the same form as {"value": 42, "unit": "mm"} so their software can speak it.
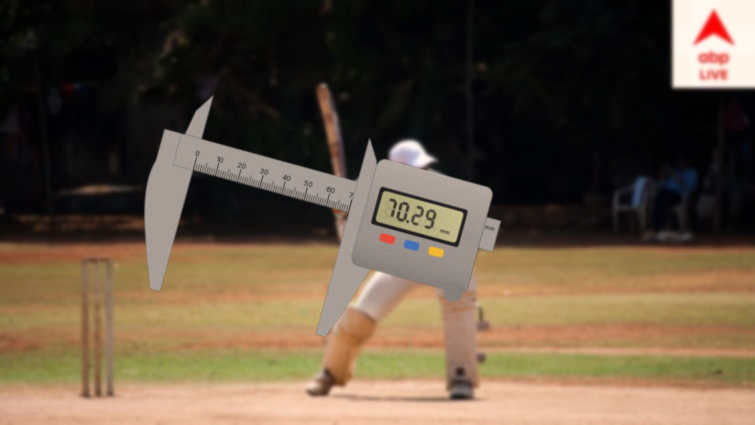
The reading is {"value": 70.29, "unit": "mm"}
